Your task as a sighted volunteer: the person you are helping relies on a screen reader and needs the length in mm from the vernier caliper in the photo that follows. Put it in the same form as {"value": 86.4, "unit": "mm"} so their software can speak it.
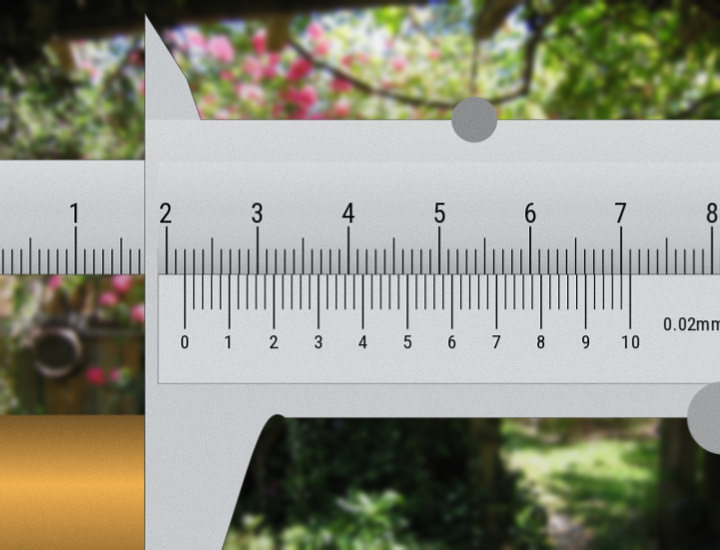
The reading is {"value": 22.0, "unit": "mm"}
